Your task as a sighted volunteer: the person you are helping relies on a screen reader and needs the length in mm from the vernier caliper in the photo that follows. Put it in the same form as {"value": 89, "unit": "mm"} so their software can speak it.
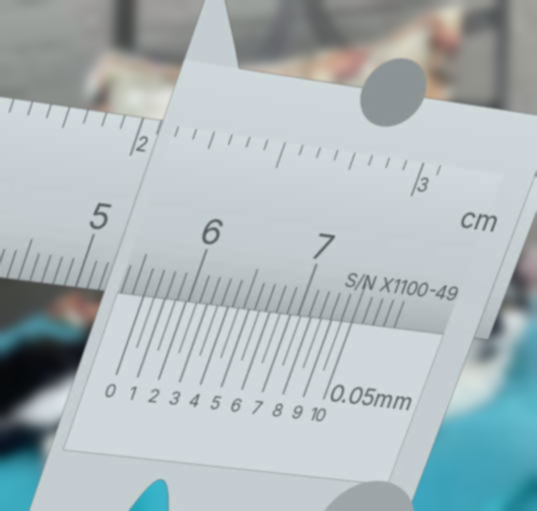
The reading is {"value": 56.0, "unit": "mm"}
